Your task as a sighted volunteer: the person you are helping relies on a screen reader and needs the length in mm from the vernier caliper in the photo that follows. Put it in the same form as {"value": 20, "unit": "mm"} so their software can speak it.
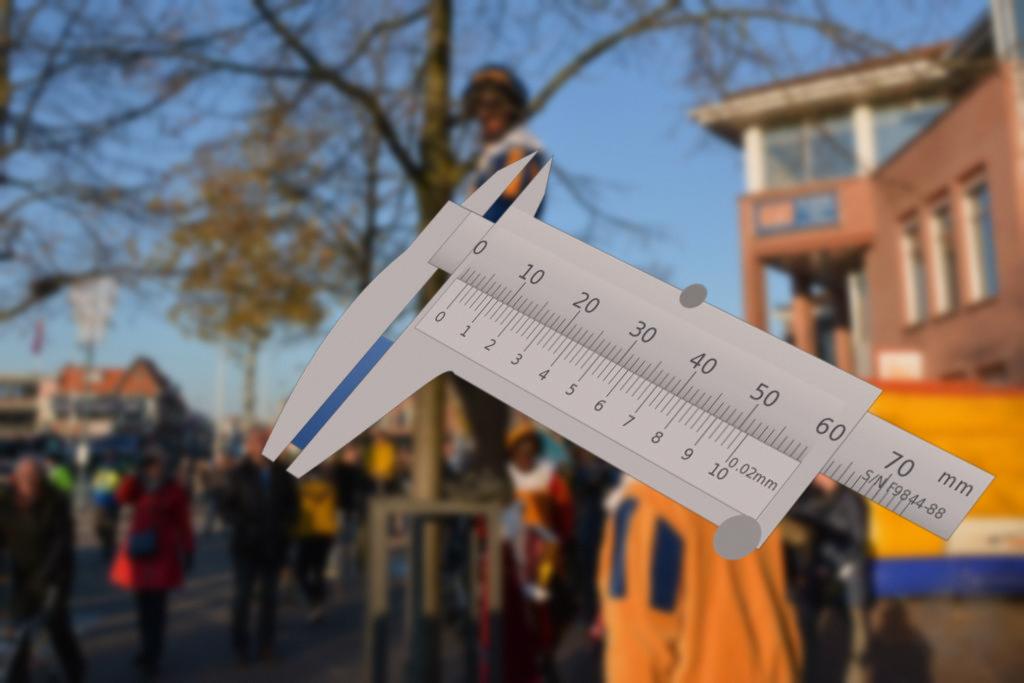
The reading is {"value": 2.5, "unit": "mm"}
